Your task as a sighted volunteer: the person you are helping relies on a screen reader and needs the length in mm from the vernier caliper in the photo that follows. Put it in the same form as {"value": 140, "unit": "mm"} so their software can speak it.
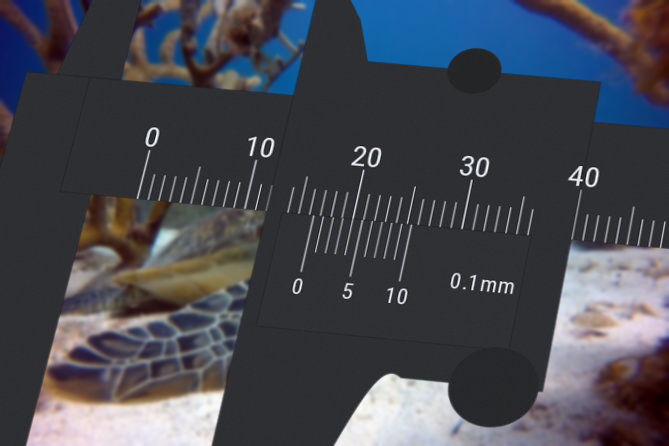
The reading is {"value": 16.4, "unit": "mm"}
